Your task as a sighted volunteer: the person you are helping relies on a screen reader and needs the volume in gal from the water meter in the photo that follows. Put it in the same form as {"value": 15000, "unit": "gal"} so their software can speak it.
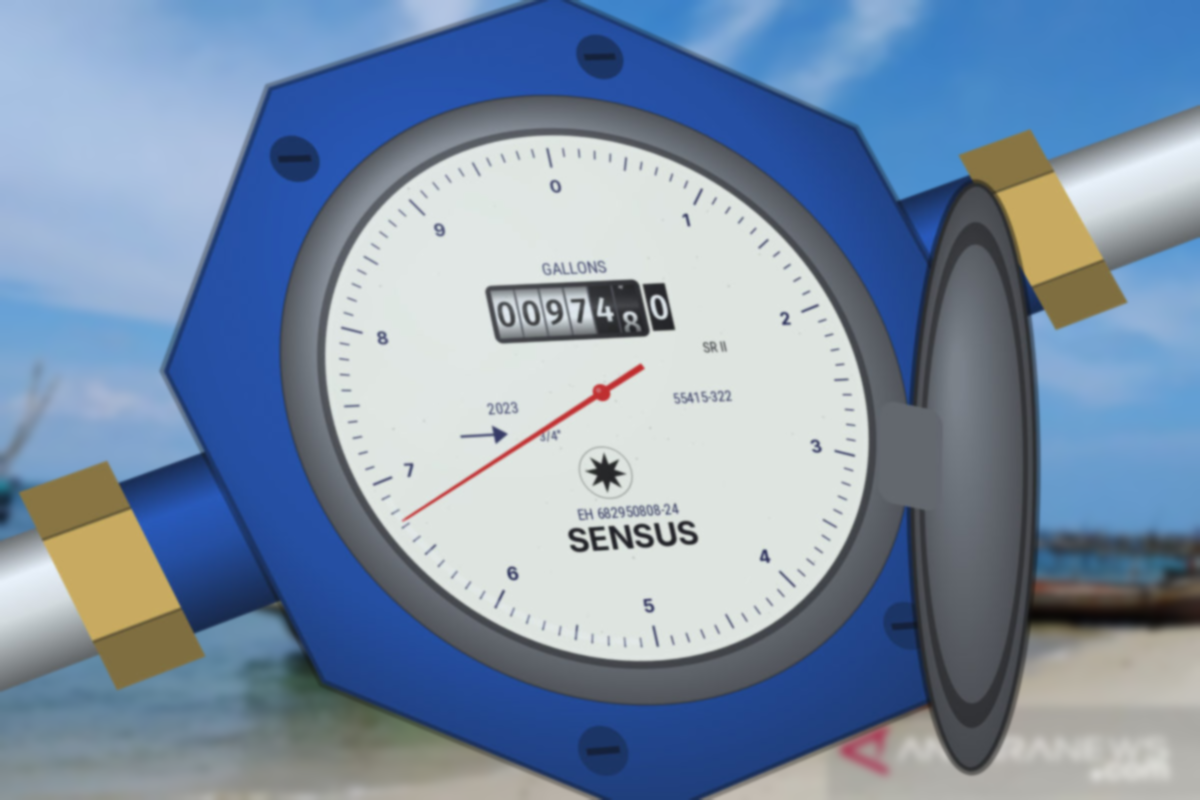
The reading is {"value": 97476.7, "unit": "gal"}
